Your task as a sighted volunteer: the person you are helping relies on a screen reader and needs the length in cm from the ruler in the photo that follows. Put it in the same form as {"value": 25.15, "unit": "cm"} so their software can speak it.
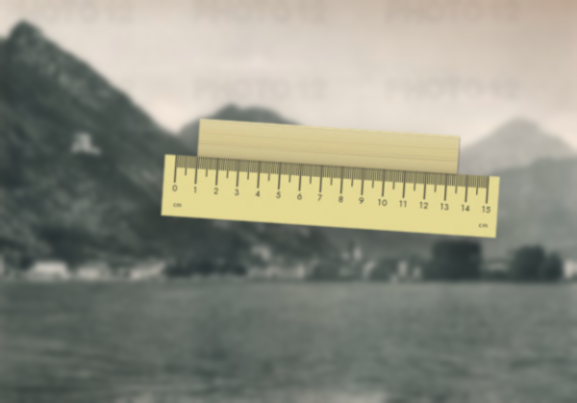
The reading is {"value": 12.5, "unit": "cm"}
